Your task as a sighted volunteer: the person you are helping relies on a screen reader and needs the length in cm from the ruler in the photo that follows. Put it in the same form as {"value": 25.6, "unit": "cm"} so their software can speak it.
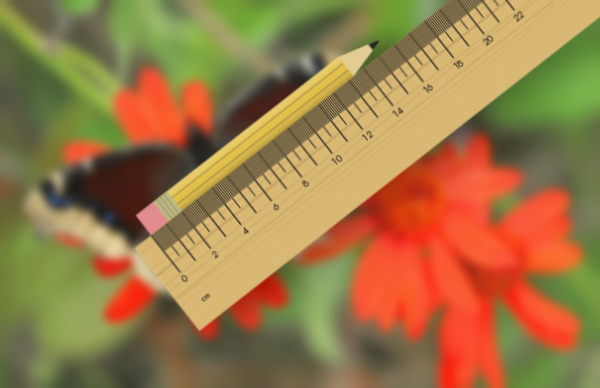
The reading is {"value": 15.5, "unit": "cm"}
